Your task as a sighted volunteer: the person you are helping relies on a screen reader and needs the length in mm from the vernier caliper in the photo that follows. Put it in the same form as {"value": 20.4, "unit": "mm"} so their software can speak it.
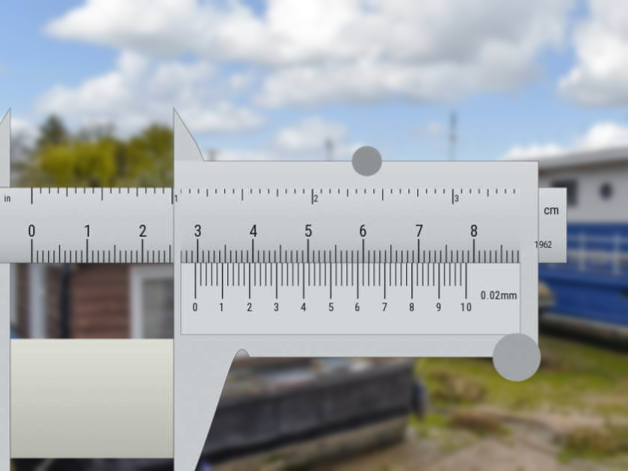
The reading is {"value": 29.6, "unit": "mm"}
